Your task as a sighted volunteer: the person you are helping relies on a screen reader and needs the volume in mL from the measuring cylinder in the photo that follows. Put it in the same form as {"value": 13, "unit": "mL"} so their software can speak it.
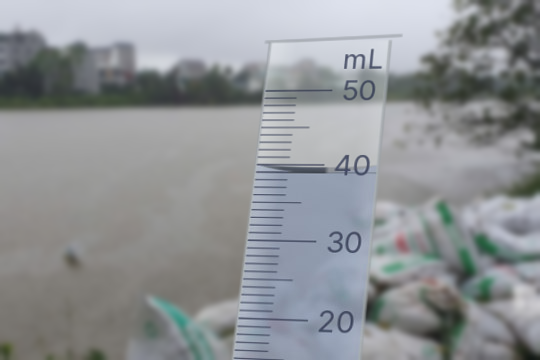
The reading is {"value": 39, "unit": "mL"}
